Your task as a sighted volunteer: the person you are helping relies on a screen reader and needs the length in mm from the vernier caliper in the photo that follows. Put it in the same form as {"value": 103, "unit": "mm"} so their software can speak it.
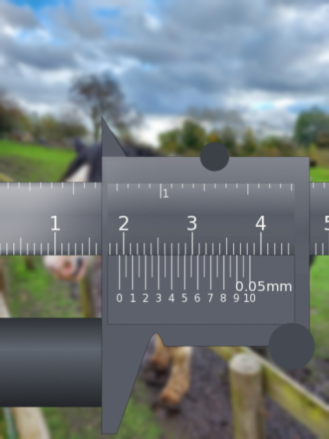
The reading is {"value": 19.4, "unit": "mm"}
